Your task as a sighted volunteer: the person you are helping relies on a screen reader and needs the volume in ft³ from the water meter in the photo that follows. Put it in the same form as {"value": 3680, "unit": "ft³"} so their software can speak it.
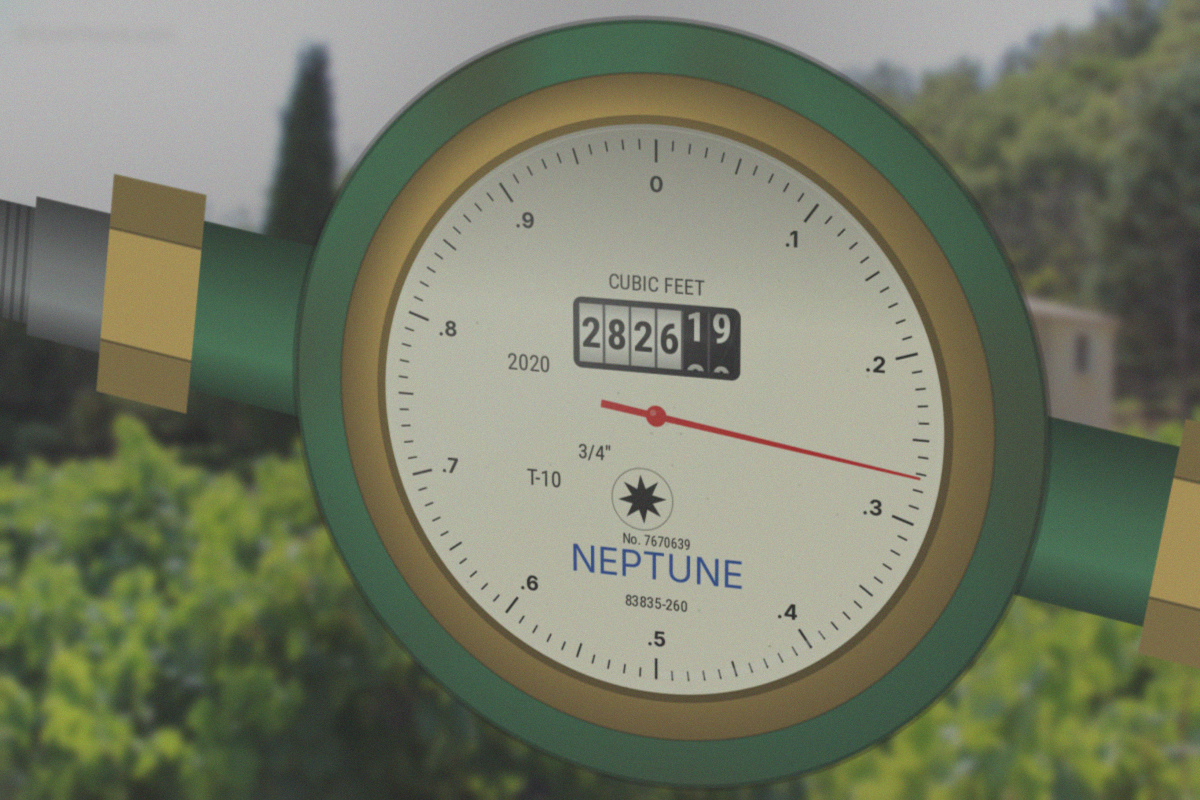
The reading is {"value": 282619.27, "unit": "ft³"}
